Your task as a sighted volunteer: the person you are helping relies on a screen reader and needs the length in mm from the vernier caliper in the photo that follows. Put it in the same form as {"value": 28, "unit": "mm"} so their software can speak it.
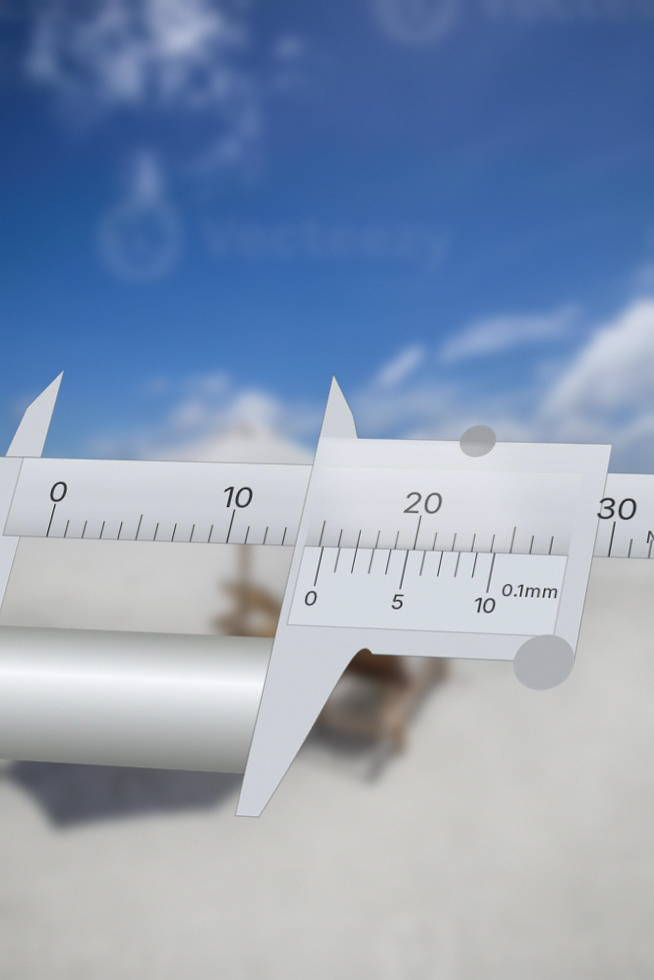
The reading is {"value": 15.2, "unit": "mm"}
